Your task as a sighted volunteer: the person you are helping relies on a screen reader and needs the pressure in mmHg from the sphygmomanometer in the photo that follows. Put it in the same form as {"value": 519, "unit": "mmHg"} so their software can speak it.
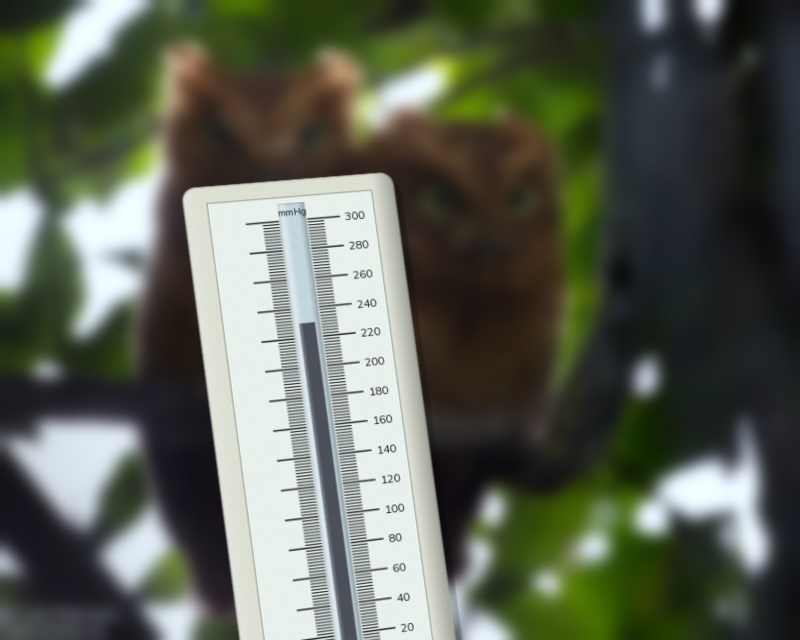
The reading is {"value": 230, "unit": "mmHg"}
